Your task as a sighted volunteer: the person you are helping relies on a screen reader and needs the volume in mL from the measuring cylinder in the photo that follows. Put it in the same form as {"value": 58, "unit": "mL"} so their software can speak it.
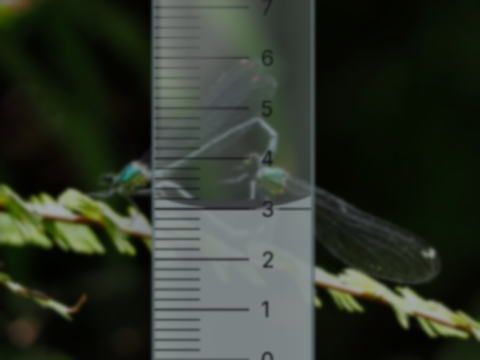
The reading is {"value": 3, "unit": "mL"}
